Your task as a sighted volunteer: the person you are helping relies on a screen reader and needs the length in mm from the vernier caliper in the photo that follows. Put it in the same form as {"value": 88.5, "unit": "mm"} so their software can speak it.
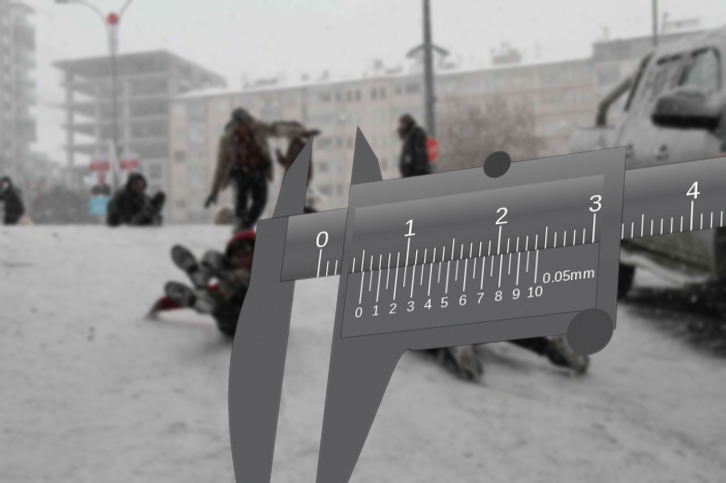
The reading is {"value": 5.2, "unit": "mm"}
